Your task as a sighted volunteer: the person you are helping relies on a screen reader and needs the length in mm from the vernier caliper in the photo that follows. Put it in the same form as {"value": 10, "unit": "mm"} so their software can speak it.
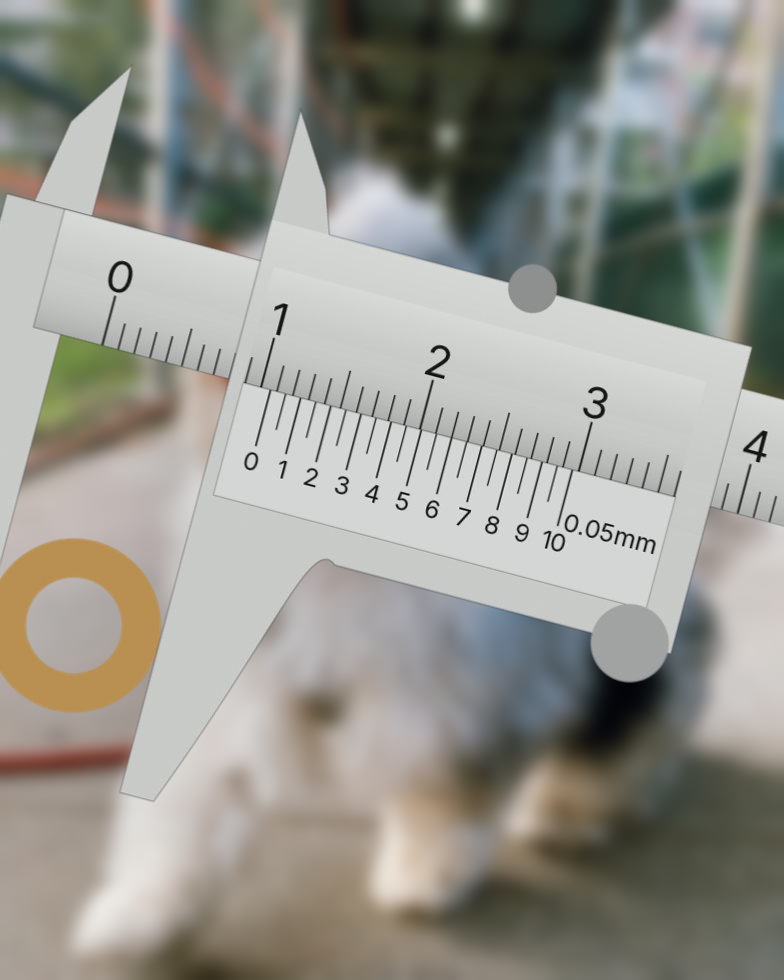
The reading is {"value": 10.6, "unit": "mm"}
